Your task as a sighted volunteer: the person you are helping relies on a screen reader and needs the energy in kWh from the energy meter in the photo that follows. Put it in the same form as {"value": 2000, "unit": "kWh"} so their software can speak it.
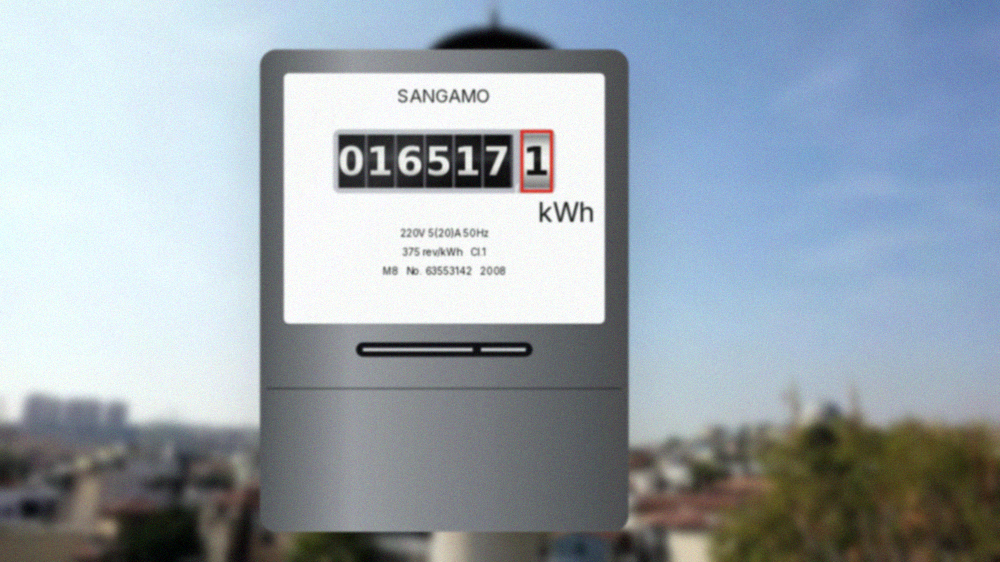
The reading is {"value": 16517.1, "unit": "kWh"}
